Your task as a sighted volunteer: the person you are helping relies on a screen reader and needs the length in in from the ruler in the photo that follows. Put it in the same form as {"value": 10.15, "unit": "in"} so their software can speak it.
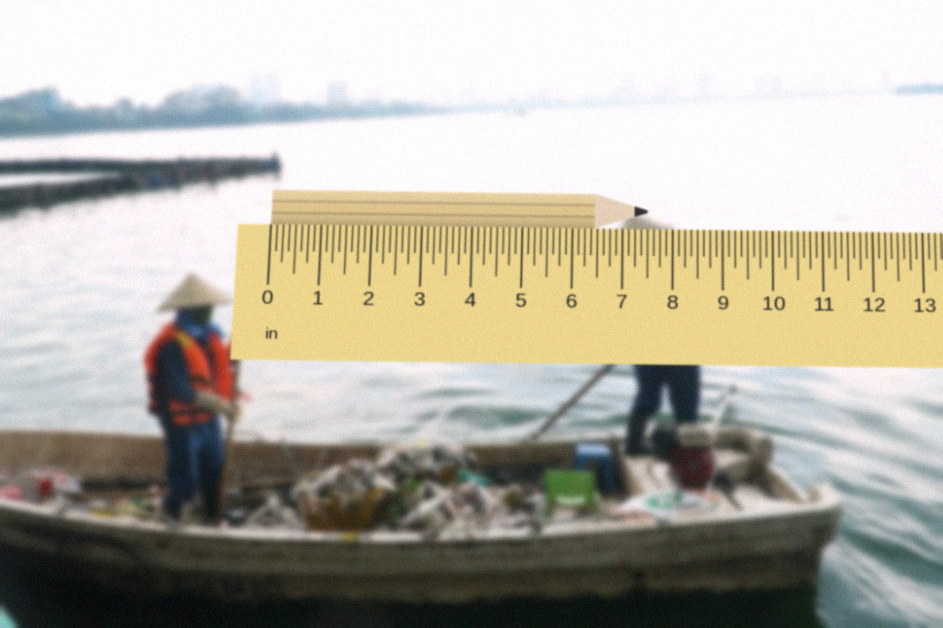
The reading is {"value": 7.5, "unit": "in"}
